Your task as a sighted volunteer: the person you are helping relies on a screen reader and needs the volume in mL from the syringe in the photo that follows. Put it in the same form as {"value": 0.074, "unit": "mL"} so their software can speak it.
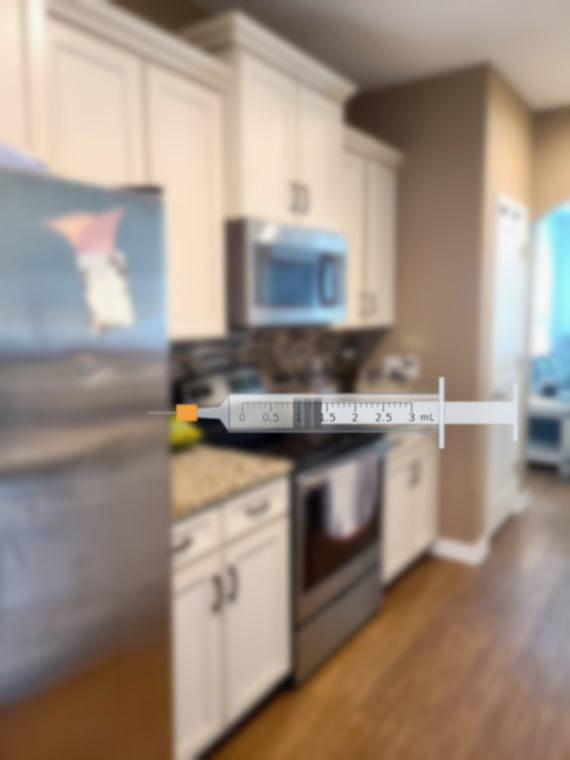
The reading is {"value": 0.9, "unit": "mL"}
